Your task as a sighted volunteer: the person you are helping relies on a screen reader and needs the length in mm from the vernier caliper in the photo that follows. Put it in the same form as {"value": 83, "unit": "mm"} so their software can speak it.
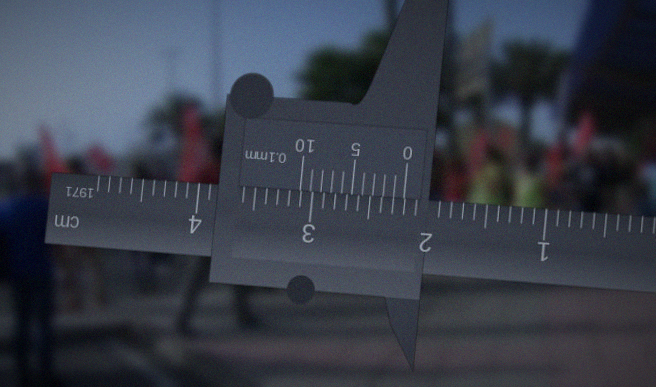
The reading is {"value": 22.1, "unit": "mm"}
